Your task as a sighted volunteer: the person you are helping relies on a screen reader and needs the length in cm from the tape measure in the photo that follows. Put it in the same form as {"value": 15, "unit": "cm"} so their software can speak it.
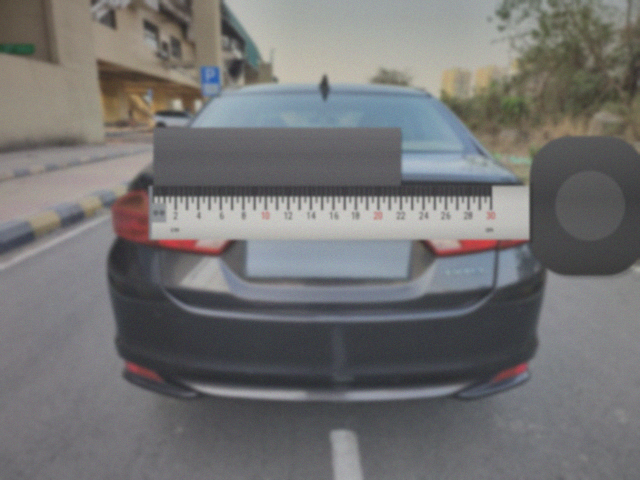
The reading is {"value": 22, "unit": "cm"}
